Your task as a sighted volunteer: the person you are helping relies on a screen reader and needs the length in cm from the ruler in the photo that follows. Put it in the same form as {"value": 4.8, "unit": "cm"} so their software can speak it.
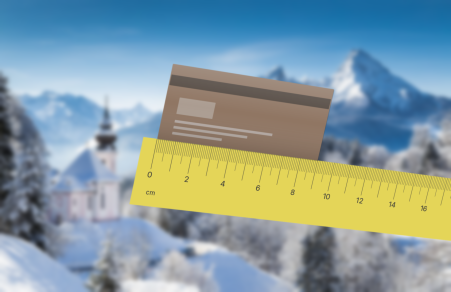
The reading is {"value": 9, "unit": "cm"}
